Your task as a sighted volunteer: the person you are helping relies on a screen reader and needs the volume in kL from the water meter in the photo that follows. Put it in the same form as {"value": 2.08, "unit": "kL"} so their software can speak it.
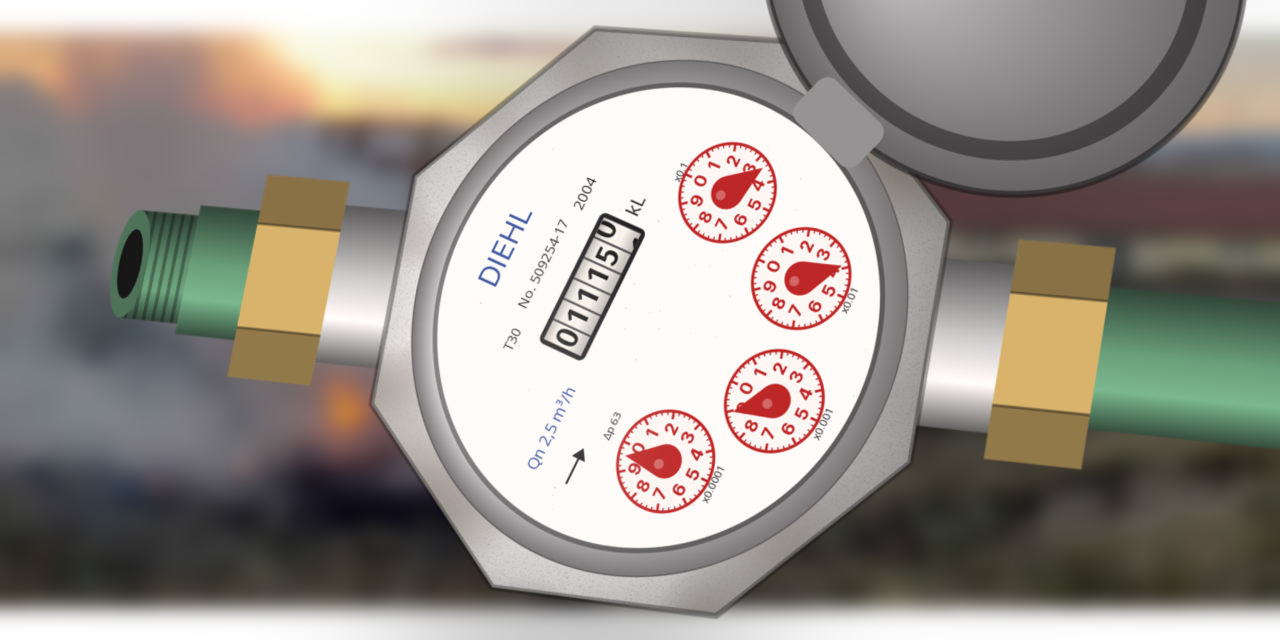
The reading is {"value": 11150.3389, "unit": "kL"}
